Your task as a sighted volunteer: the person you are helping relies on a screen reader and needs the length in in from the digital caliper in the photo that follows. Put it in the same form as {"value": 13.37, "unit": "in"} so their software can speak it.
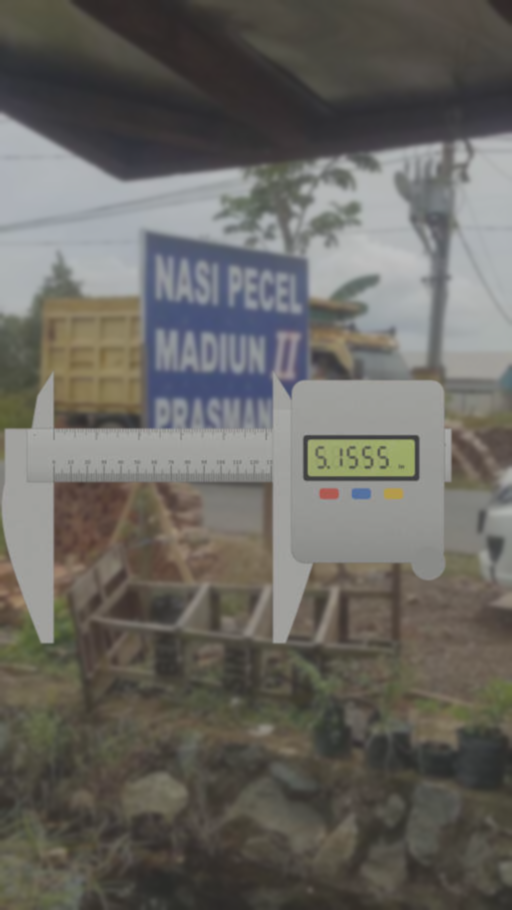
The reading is {"value": 5.1555, "unit": "in"}
